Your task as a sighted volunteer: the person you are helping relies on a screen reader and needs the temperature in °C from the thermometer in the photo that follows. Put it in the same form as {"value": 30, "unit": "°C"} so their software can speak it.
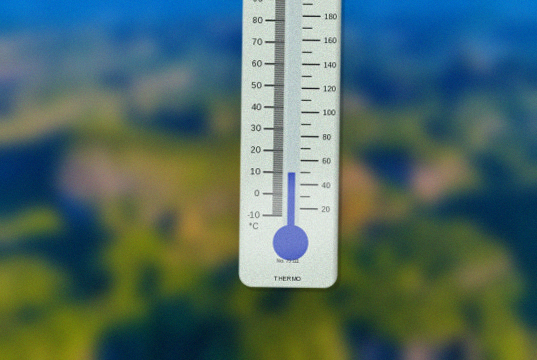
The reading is {"value": 10, "unit": "°C"}
